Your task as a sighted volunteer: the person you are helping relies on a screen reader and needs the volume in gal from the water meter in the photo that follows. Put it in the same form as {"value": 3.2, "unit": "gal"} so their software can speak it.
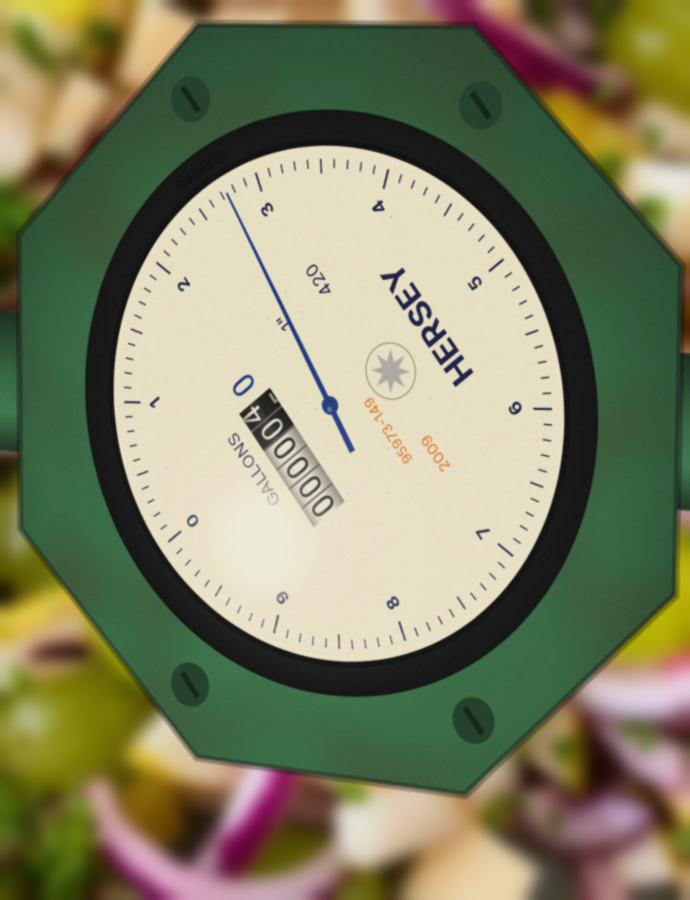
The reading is {"value": 42.7, "unit": "gal"}
